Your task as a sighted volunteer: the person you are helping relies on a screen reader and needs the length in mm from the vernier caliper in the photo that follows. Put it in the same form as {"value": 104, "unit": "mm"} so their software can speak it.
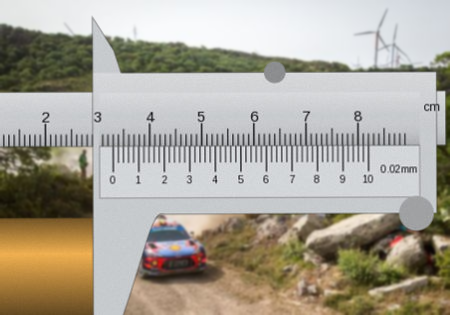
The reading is {"value": 33.0, "unit": "mm"}
